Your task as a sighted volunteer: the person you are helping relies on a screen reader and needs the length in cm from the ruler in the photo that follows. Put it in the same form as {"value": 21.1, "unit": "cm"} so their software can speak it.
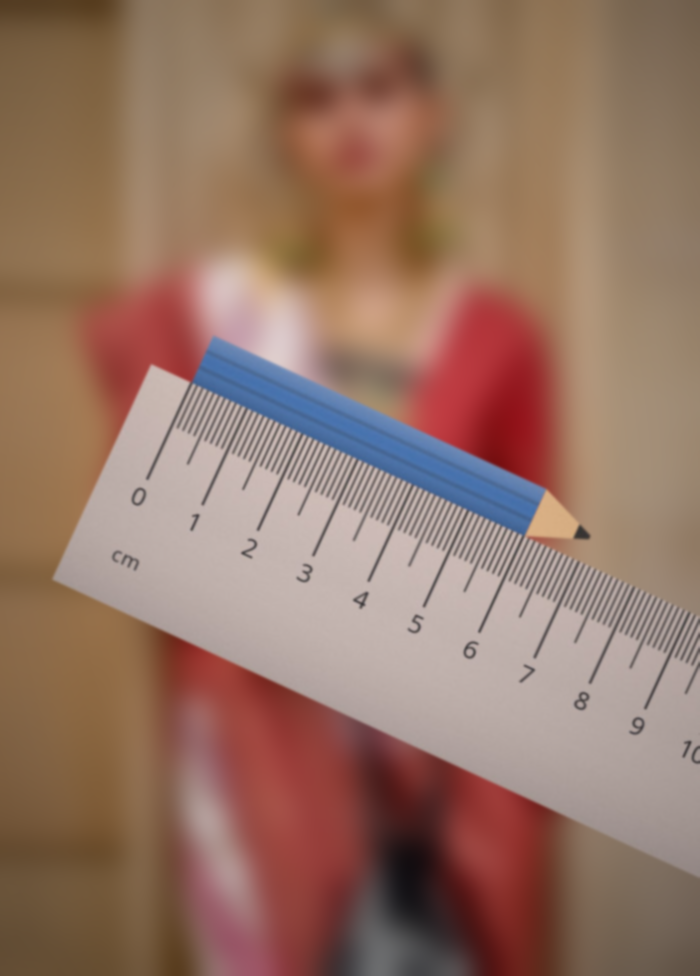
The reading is {"value": 7, "unit": "cm"}
